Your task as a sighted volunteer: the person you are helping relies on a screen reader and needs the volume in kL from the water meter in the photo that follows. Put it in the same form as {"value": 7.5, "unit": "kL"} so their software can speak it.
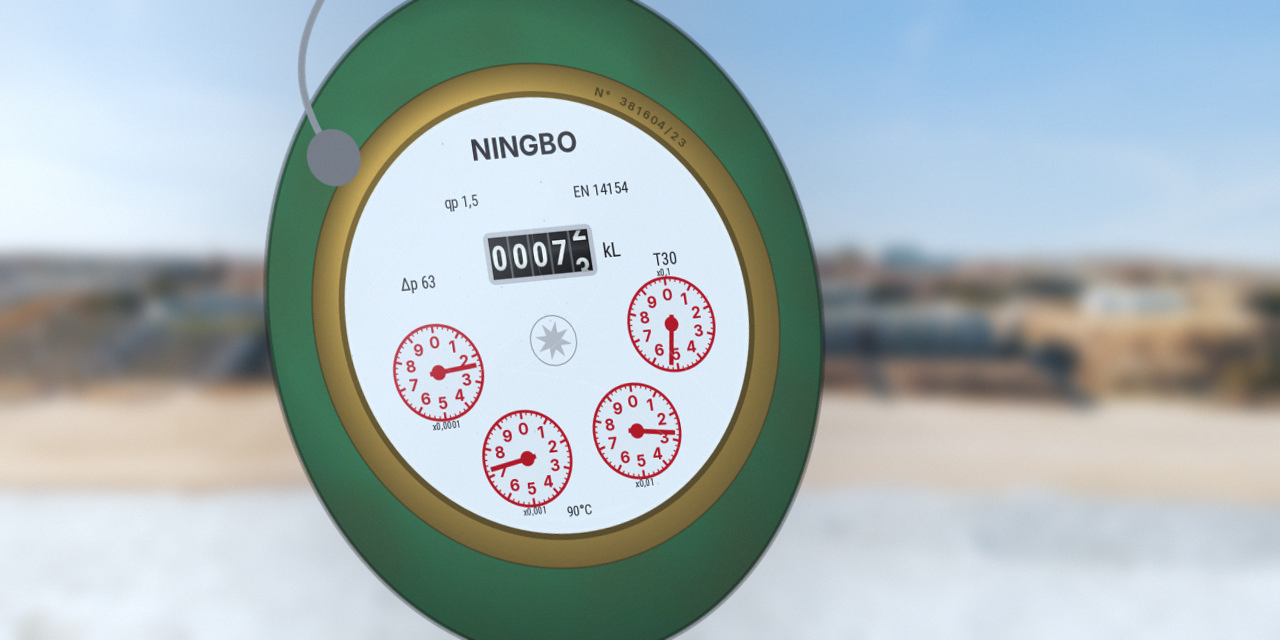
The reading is {"value": 72.5272, "unit": "kL"}
